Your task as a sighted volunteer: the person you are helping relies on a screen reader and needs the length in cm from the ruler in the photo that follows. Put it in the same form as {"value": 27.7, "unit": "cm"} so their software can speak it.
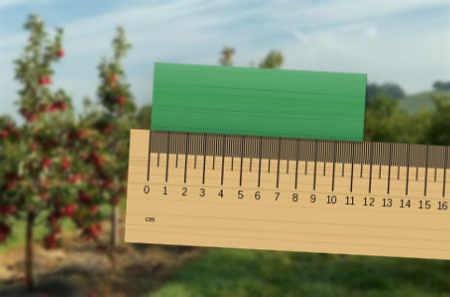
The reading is {"value": 11.5, "unit": "cm"}
